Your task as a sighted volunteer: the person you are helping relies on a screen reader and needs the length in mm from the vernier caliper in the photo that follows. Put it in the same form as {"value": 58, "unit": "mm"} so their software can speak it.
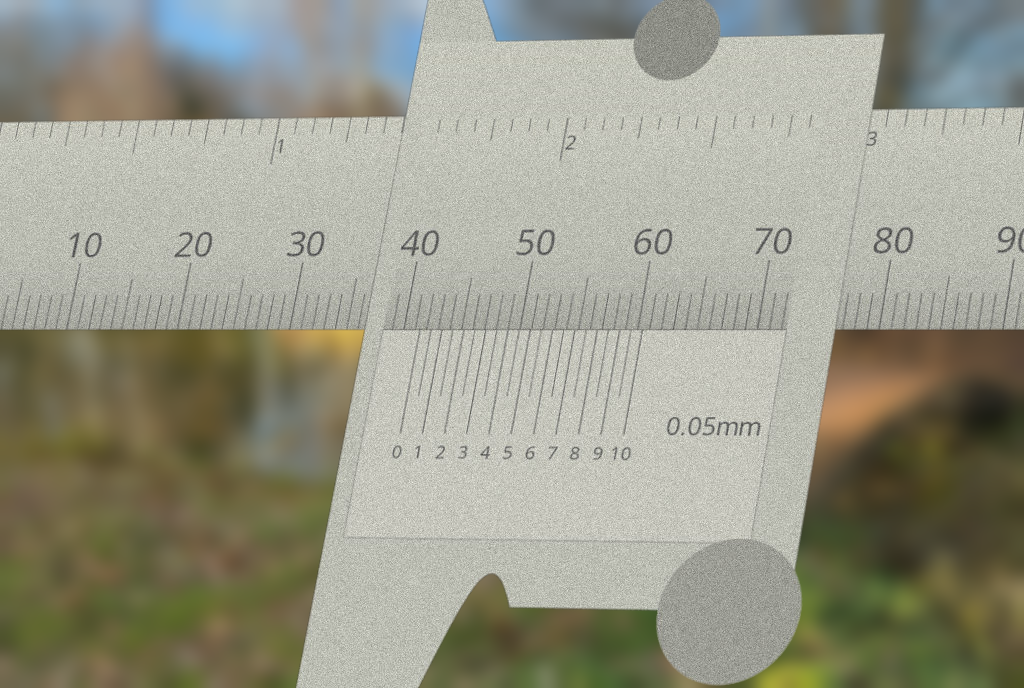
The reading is {"value": 41.4, "unit": "mm"}
